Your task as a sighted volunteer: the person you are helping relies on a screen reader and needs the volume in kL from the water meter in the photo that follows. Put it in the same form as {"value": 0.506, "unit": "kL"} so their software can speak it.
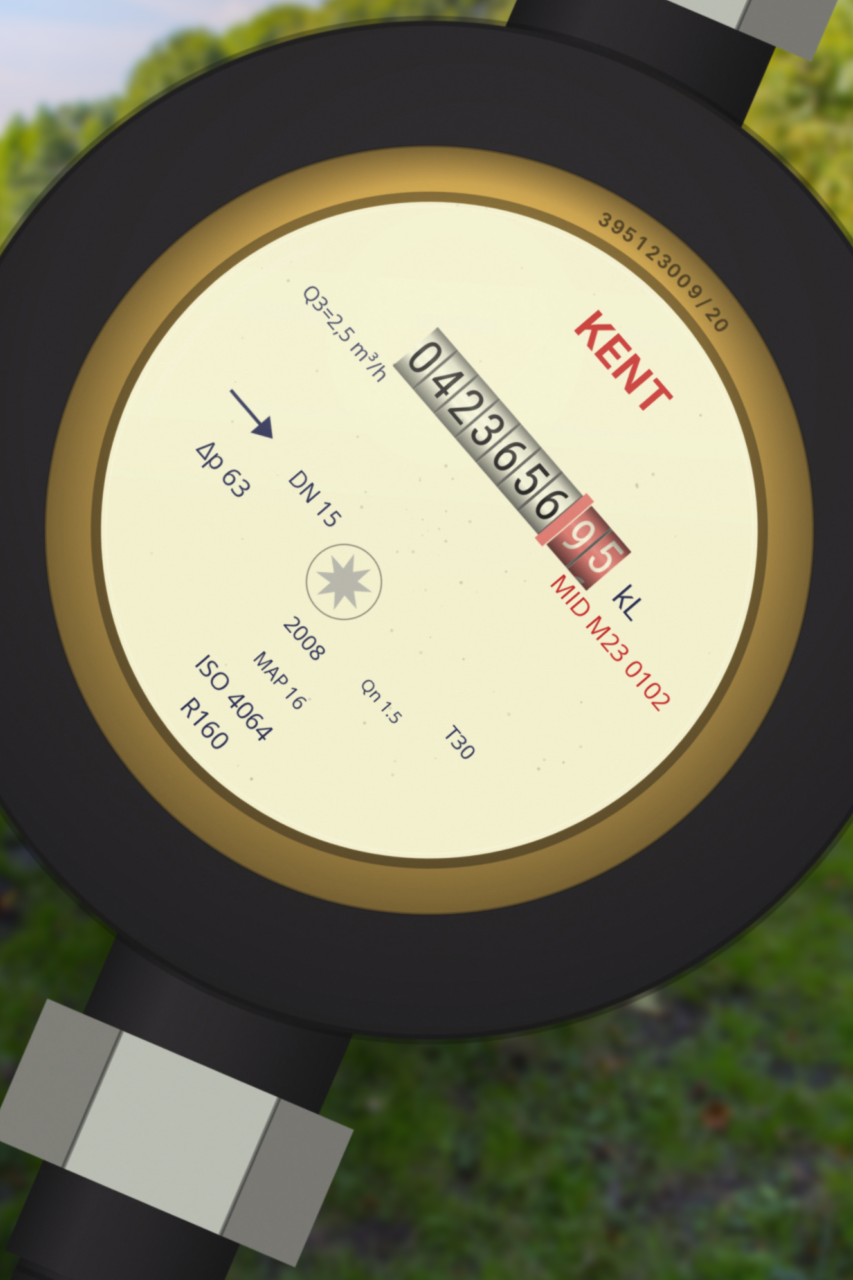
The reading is {"value": 423656.95, "unit": "kL"}
